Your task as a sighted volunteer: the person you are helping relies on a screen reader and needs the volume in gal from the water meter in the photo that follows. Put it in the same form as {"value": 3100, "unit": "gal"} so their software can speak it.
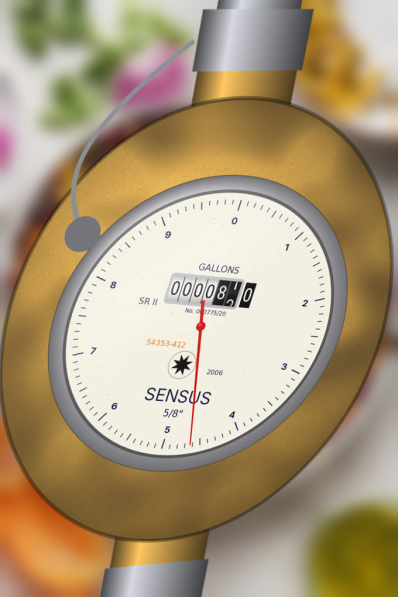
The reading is {"value": 814.6, "unit": "gal"}
